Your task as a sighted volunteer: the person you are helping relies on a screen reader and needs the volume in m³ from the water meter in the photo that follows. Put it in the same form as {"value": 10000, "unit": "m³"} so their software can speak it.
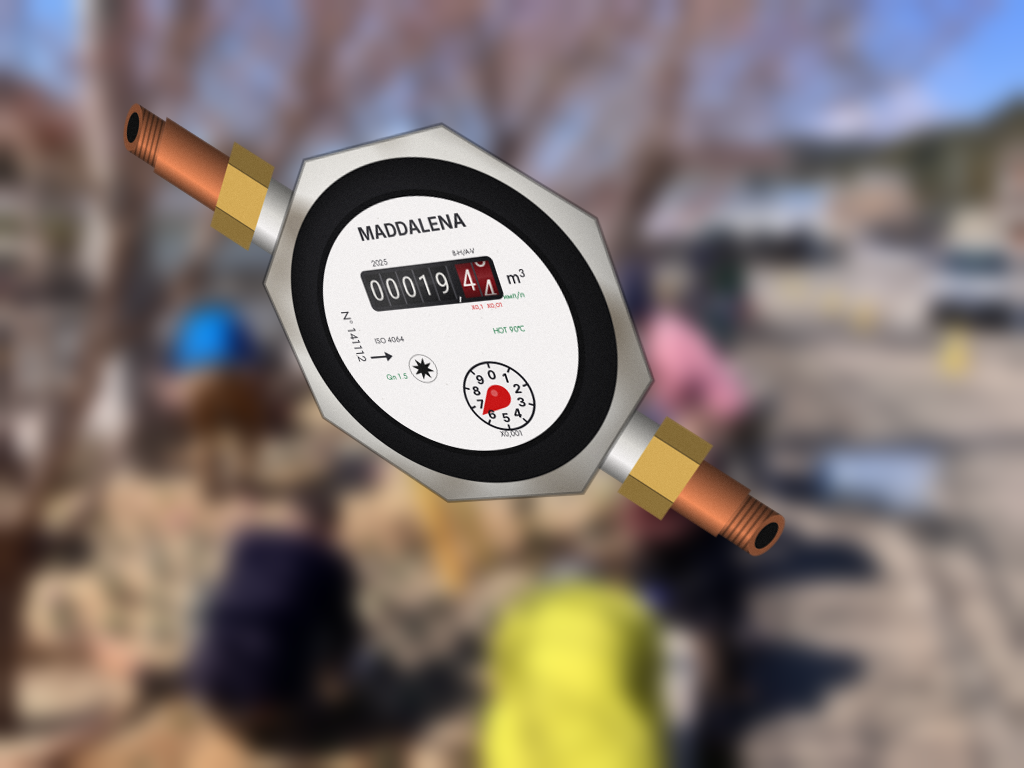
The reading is {"value": 19.436, "unit": "m³"}
